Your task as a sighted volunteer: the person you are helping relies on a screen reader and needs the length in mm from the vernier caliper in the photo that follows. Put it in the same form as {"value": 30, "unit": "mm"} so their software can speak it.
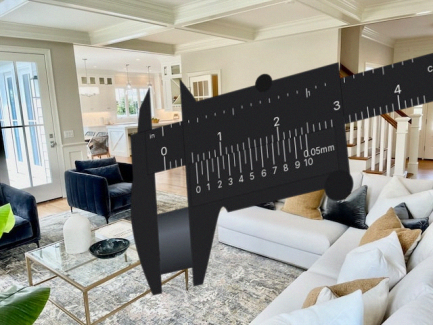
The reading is {"value": 5.6, "unit": "mm"}
